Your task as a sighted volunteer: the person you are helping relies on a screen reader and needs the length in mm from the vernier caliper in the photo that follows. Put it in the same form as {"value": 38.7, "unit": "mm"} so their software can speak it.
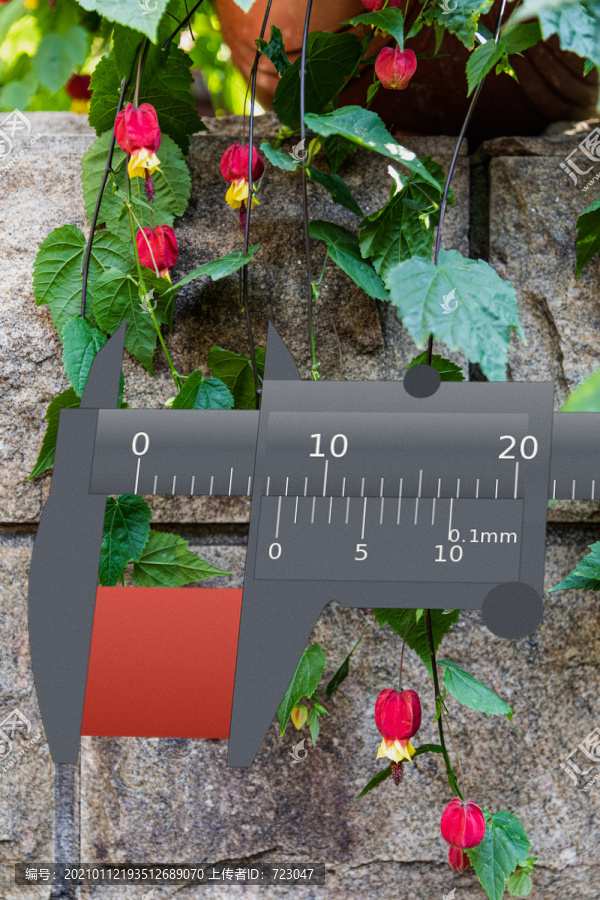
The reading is {"value": 7.7, "unit": "mm"}
